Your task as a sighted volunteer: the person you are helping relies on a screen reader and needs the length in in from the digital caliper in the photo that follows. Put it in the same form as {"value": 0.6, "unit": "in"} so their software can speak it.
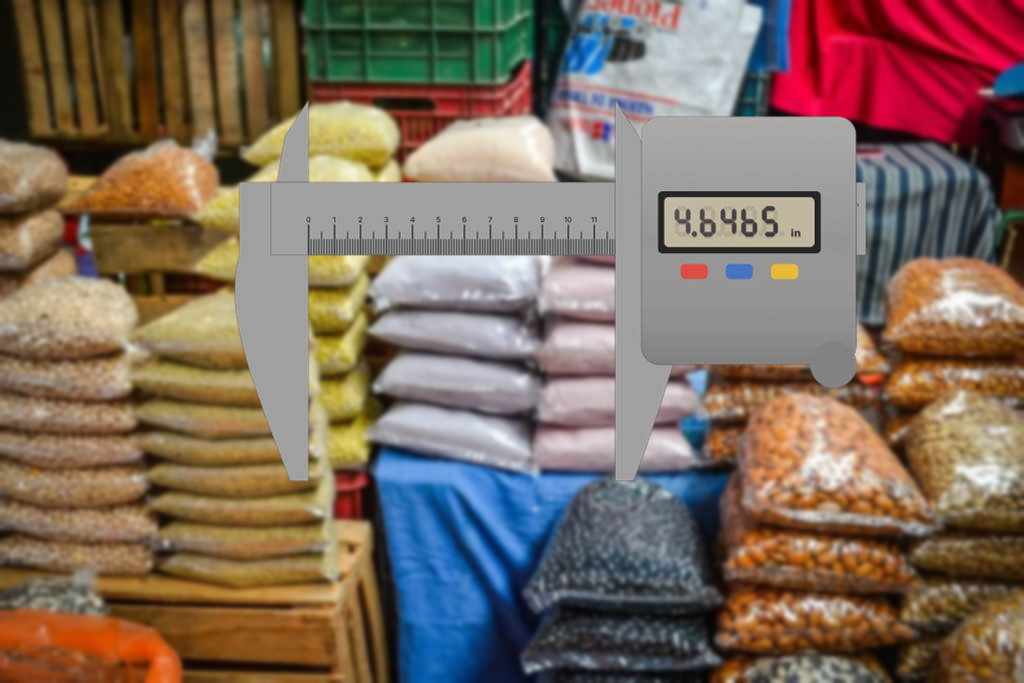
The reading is {"value": 4.6465, "unit": "in"}
